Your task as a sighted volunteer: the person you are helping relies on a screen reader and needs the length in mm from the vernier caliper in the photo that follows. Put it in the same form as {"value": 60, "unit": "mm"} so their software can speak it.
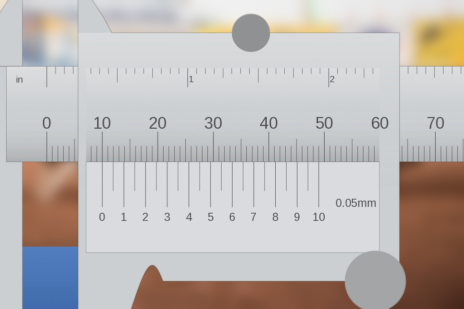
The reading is {"value": 10.0, "unit": "mm"}
